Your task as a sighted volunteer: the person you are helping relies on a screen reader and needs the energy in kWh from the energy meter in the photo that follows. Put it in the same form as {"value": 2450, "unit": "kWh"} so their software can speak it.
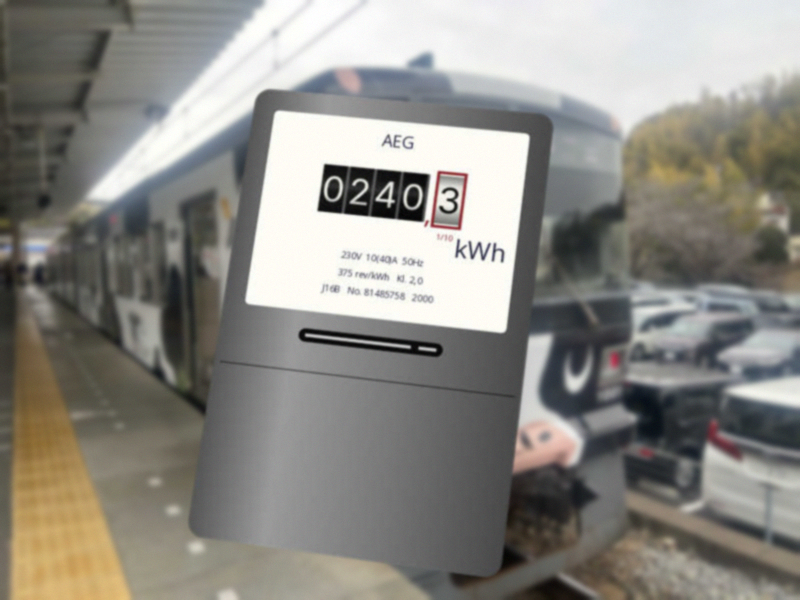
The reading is {"value": 240.3, "unit": "kWh"}
